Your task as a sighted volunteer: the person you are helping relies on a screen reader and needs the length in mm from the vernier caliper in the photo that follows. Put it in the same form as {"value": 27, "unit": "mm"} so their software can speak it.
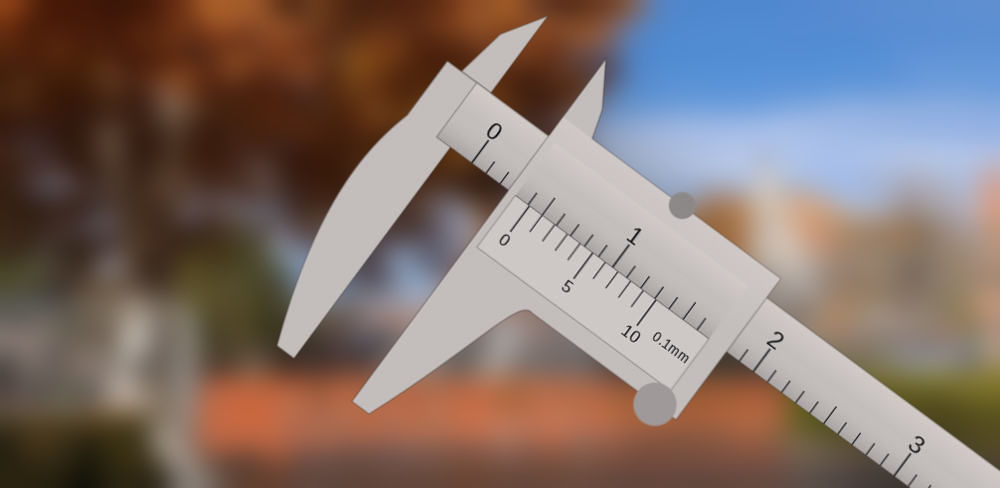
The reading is {"value": 4.1, "unit": "mm"}
